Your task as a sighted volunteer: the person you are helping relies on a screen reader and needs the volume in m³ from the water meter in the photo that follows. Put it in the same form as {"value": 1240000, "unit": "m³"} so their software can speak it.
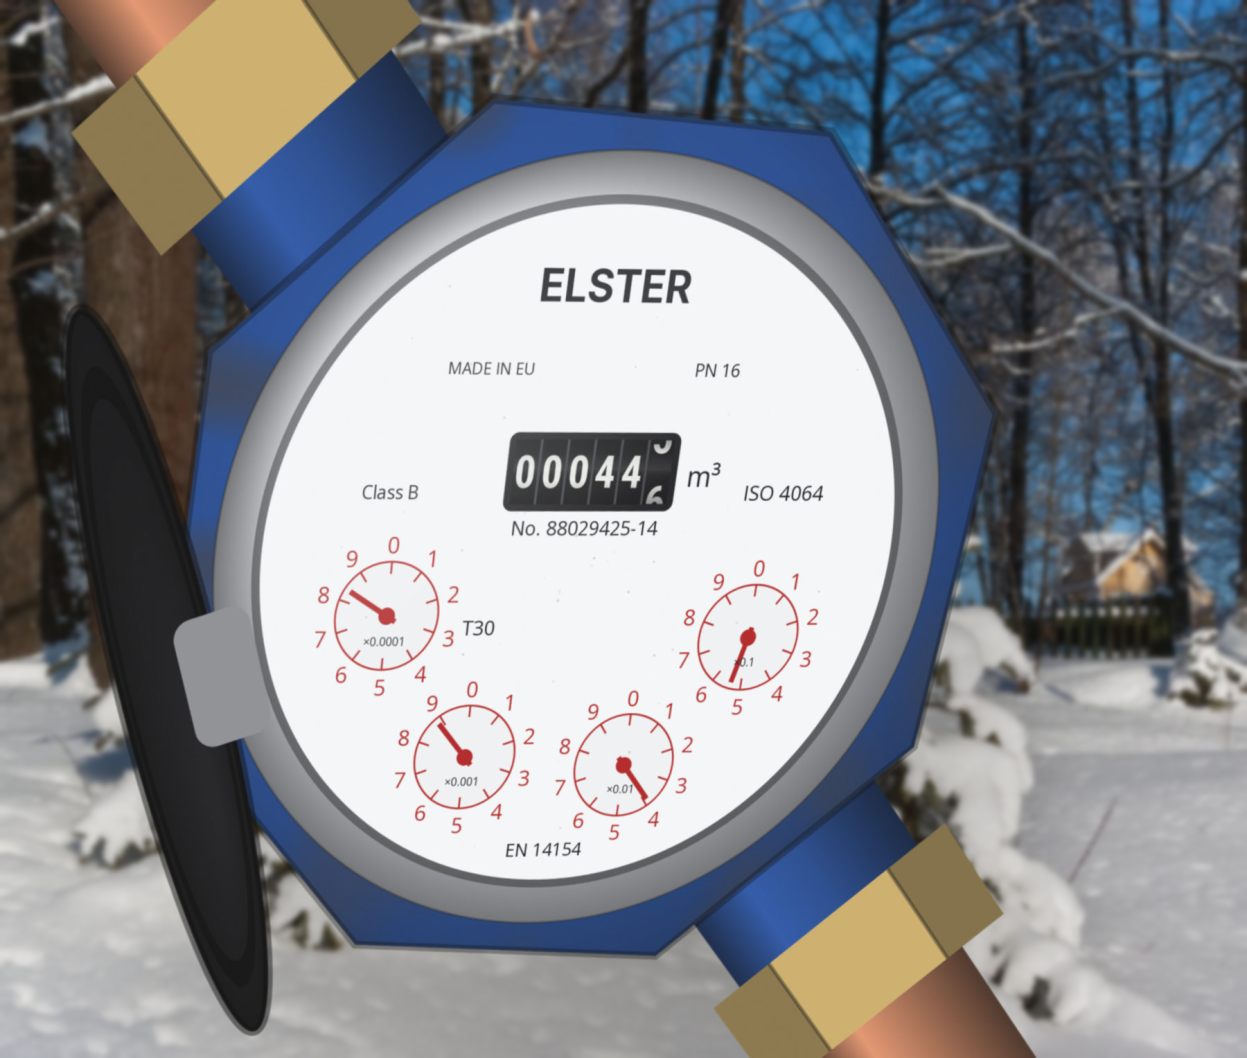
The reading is {"value": 445.5388, "unit": "m³"}
